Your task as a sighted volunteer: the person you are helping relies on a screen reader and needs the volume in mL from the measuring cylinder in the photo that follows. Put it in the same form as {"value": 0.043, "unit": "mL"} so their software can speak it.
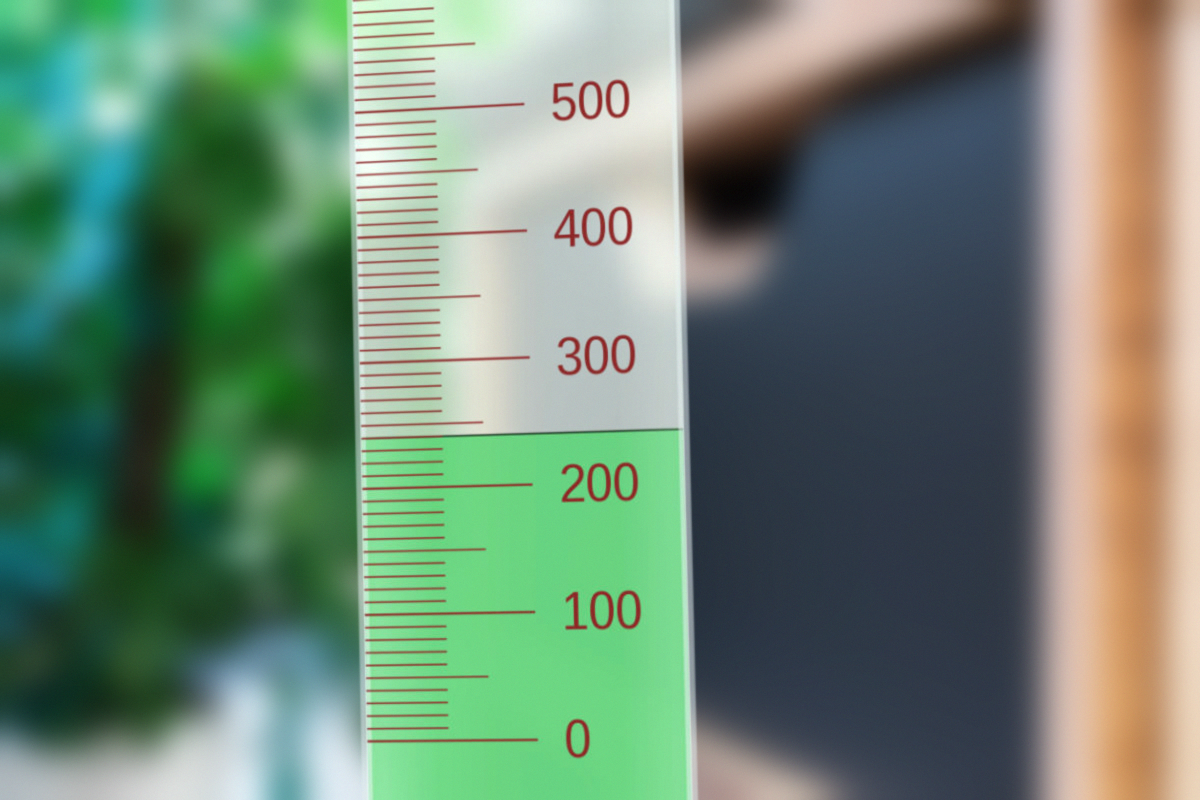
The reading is {"value": 240, "unit": "mL"}
